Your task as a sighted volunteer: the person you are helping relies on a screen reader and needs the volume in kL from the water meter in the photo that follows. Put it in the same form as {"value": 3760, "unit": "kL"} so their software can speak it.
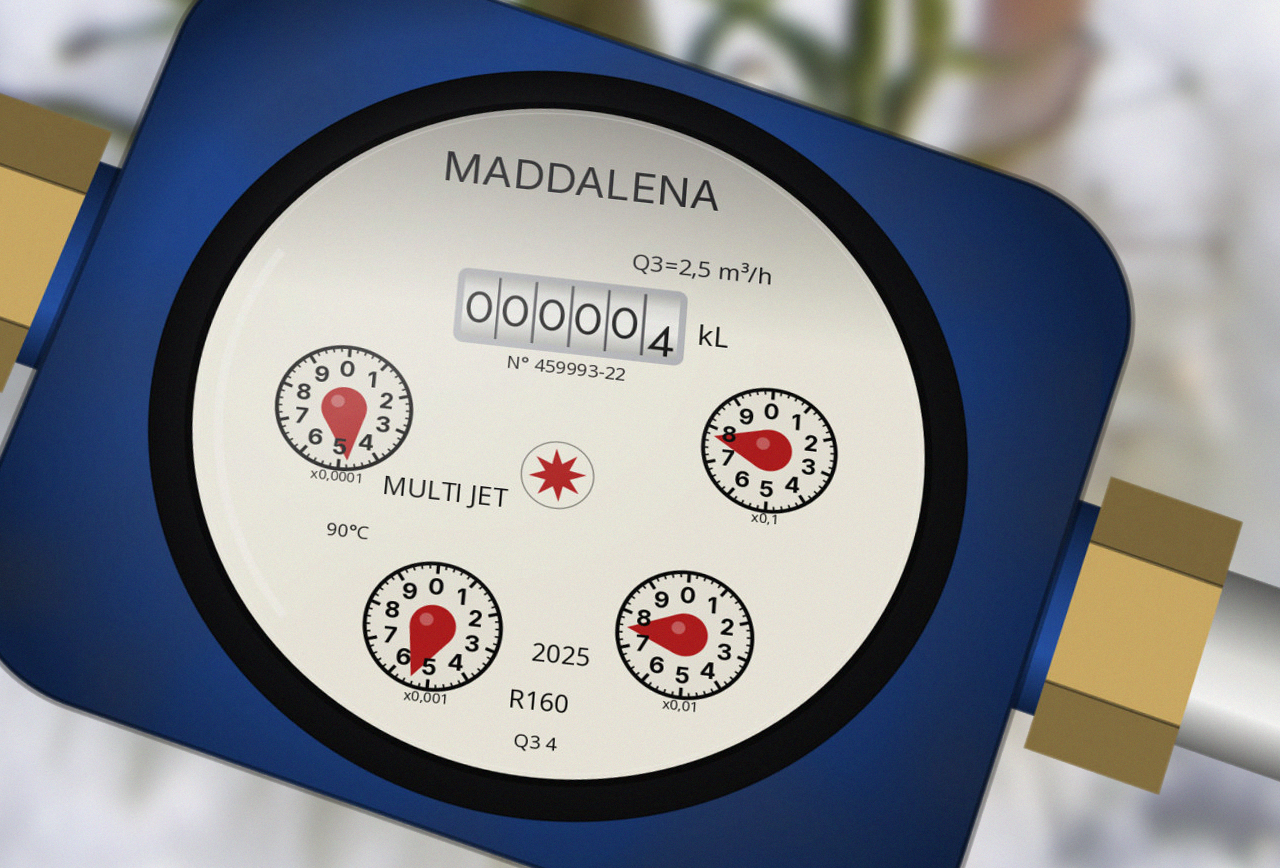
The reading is {"value": 3.7754, "unit": "kL"}
